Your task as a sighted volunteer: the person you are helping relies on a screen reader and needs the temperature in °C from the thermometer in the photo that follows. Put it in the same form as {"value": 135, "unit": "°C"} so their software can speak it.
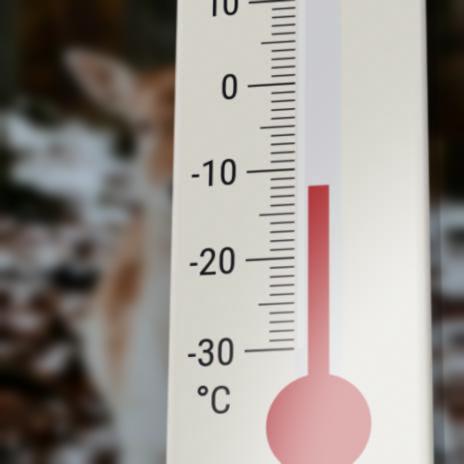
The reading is {"value": -12, "unit": "°C"}
